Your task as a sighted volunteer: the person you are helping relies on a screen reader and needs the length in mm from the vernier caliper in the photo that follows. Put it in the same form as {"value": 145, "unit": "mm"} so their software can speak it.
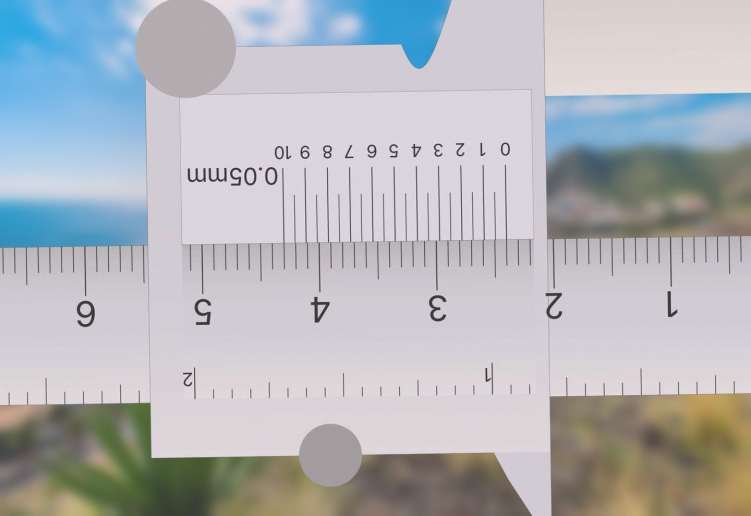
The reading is {"value": 24.0, "unit": "mm"}
